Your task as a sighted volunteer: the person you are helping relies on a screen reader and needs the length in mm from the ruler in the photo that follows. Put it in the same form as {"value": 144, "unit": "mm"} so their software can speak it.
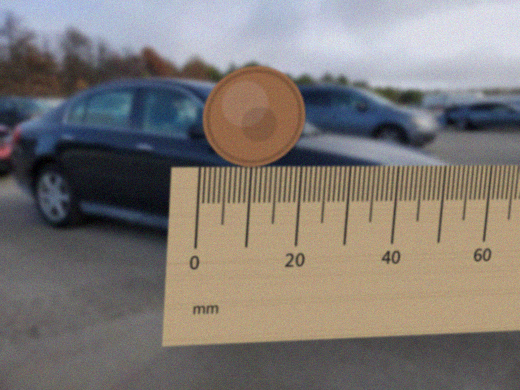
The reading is {"value": 20, "unit": "mm"}
